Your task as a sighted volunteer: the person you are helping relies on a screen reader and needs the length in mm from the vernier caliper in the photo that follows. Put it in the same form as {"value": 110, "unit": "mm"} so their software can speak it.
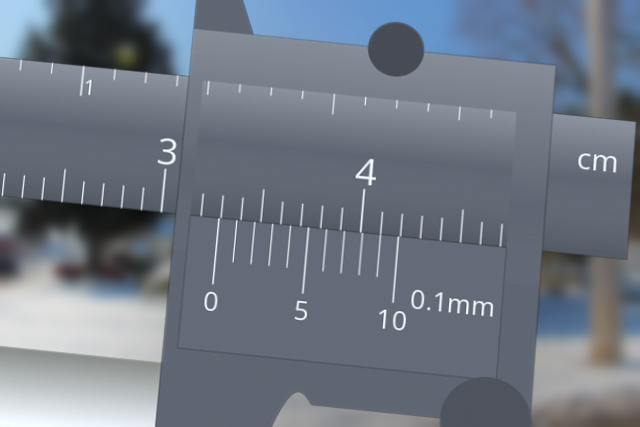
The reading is {"value": 32.9, "unit": "mm"}
